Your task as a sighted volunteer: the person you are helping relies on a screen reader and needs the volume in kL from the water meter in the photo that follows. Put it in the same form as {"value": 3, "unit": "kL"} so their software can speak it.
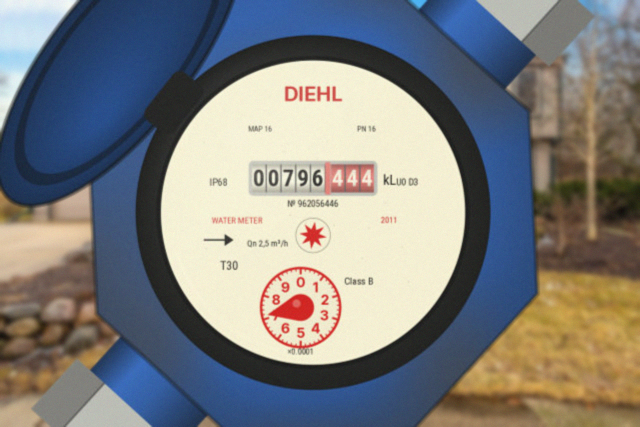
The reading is {"value": 796.4447, "unit": "kL"}
